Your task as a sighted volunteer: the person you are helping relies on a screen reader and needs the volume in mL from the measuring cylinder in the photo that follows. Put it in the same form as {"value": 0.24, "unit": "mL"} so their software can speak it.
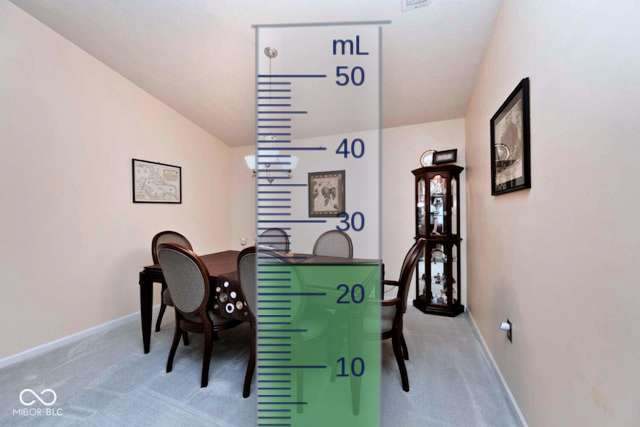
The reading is {"value": 24, "unit": "mL"}
